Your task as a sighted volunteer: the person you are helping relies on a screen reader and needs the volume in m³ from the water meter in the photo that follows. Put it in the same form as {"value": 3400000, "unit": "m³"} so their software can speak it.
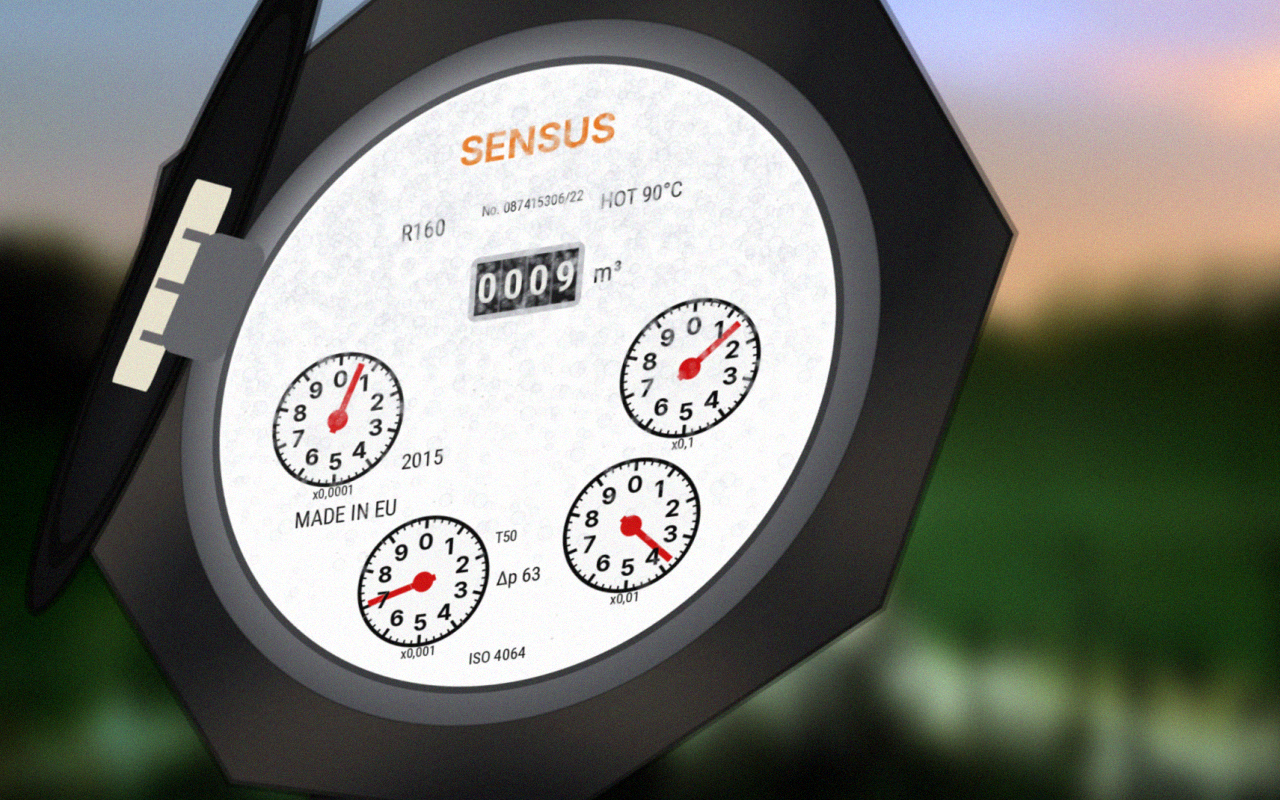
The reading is {"value": 9.1370, "unit": "m³"}
